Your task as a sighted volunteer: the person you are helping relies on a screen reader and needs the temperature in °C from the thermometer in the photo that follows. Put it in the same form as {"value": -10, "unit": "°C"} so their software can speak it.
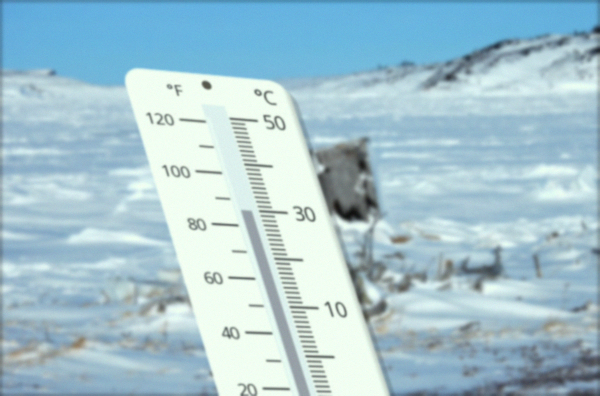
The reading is {"value": 30, "unit": "°C"}
